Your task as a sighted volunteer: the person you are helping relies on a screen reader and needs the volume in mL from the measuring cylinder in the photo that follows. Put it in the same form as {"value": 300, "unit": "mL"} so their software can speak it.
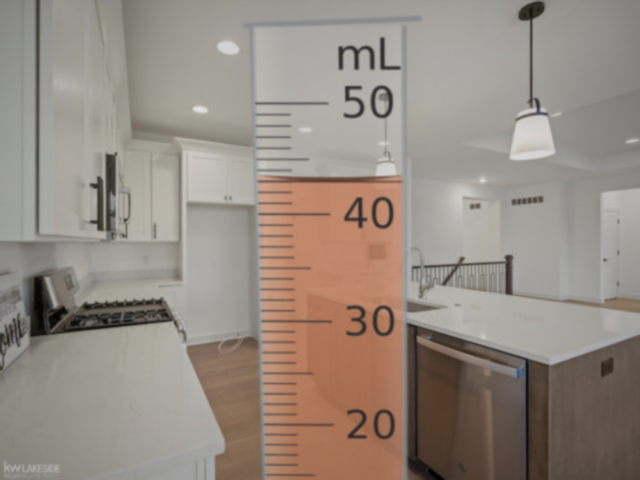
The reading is {"value": 43, "unit": "mL"}
